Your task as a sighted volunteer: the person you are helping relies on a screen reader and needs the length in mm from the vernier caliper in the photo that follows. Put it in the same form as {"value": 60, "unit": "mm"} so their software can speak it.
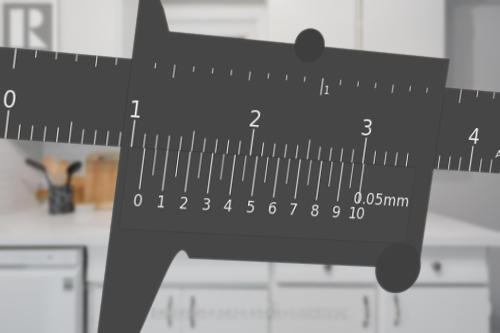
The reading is {"value": 11.1, "unit": "mm"}
